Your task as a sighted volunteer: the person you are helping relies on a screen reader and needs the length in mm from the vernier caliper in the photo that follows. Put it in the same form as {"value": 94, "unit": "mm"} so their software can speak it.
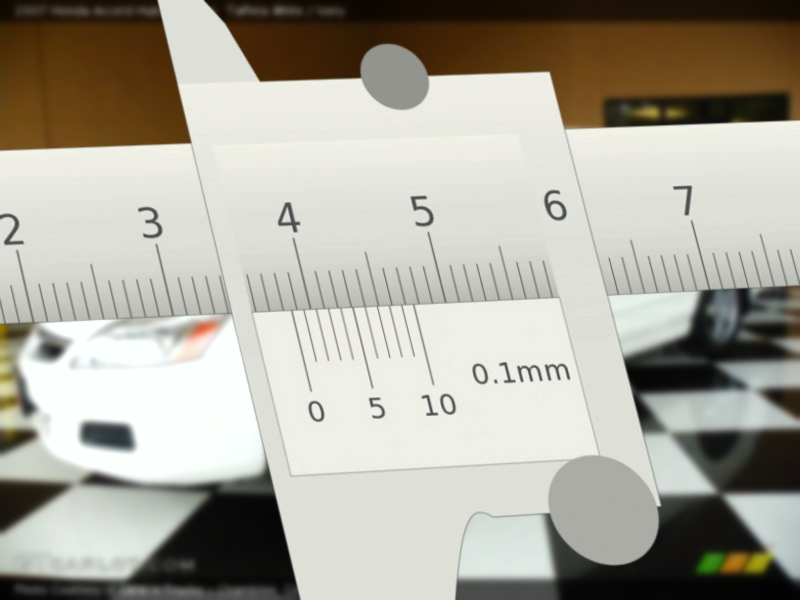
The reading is {"value": 38.6, "unit": "mm"}
